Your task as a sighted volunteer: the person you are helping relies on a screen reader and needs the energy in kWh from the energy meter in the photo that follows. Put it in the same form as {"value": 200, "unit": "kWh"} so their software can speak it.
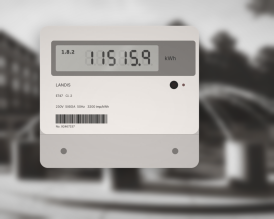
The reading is {"value": 11515.9, "unit": "kWh"}
